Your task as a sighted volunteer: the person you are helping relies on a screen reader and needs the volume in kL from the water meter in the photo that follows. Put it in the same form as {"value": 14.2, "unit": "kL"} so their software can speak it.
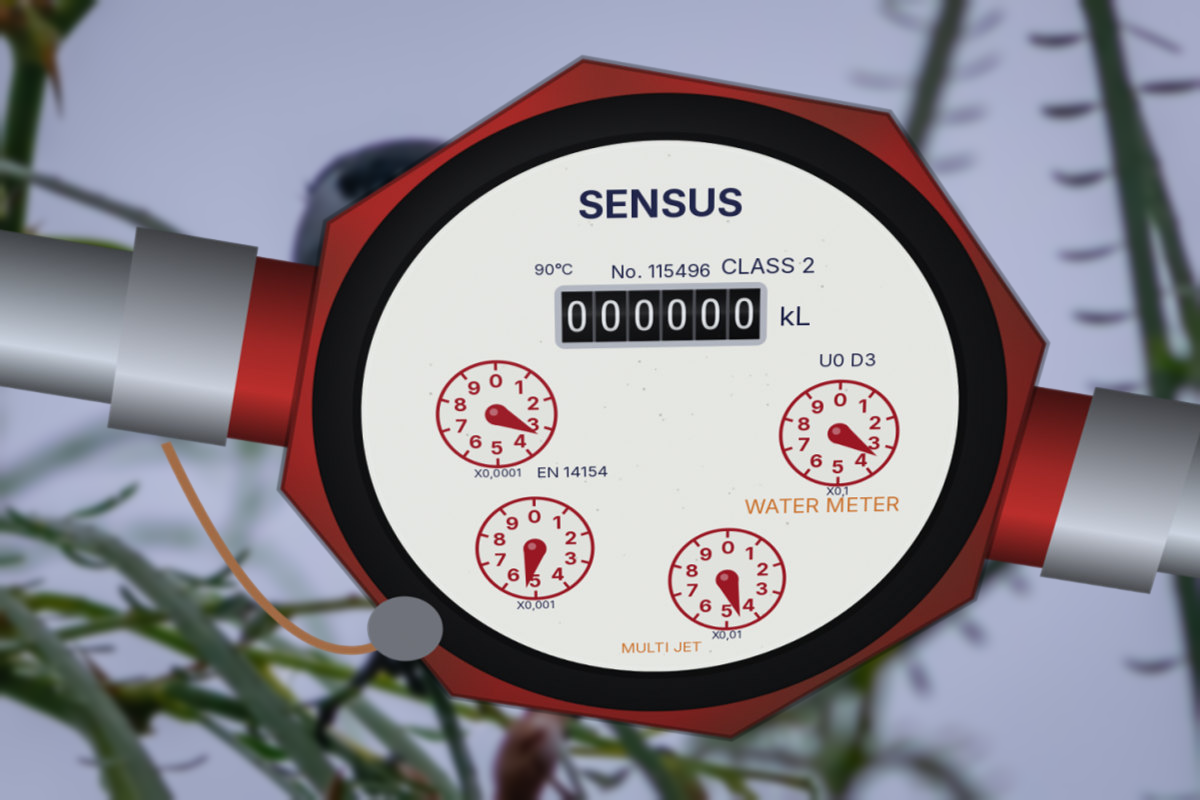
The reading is {"value": 0.3453, "unit": "kL"}
